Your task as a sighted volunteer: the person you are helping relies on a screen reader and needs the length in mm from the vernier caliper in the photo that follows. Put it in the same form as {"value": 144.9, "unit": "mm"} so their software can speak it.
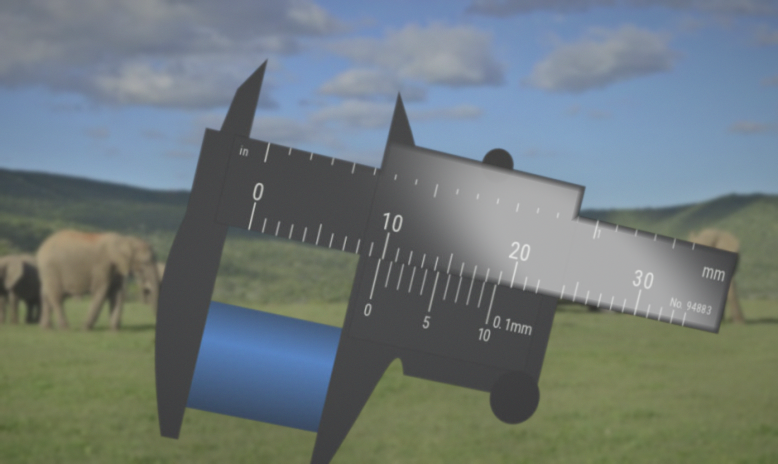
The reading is {"value": 9.8, "unit": "mm"}
